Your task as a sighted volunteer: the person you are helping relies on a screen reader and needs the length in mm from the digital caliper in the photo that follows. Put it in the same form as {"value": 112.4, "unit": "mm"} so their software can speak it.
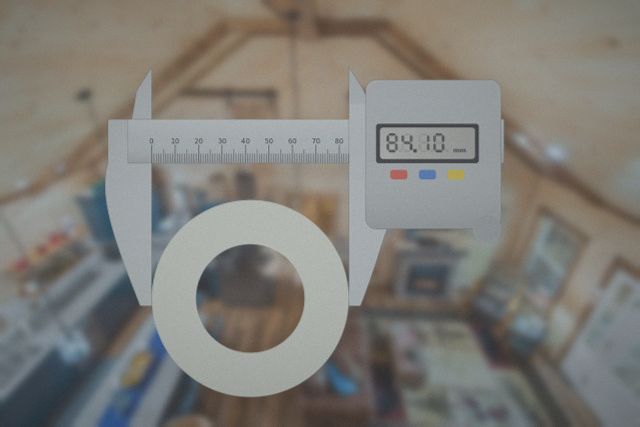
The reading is {"value": 84.10, "unit": "mm"}
